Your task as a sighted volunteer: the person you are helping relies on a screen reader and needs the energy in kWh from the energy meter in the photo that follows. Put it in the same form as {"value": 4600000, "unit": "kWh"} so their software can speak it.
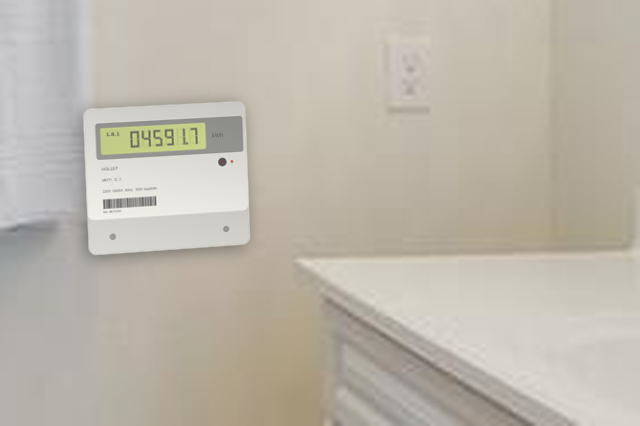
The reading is {"value": 4591.7, "unit": "kWh"}
